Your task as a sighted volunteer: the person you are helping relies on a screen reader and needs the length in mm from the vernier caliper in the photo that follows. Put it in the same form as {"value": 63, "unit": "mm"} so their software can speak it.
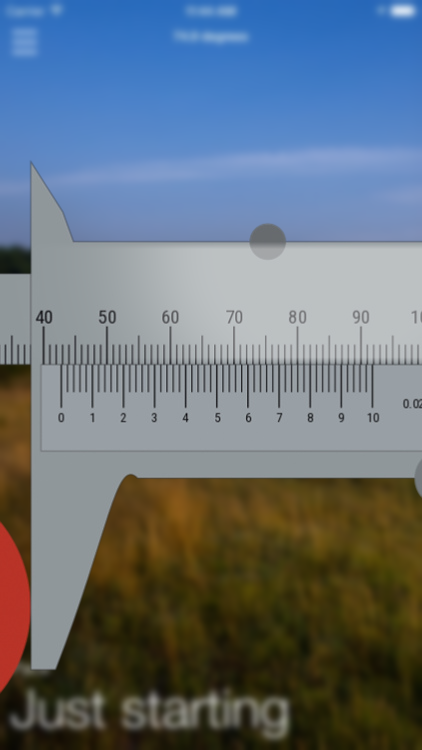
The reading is {"value": 42.8, "unit": "mm"}
